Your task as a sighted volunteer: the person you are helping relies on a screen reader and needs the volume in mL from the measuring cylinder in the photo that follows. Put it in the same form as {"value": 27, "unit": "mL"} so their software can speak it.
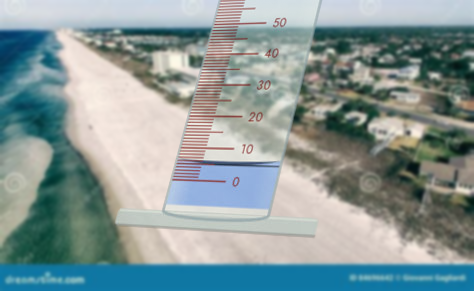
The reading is {"value": 5, "unit": "mL"}
